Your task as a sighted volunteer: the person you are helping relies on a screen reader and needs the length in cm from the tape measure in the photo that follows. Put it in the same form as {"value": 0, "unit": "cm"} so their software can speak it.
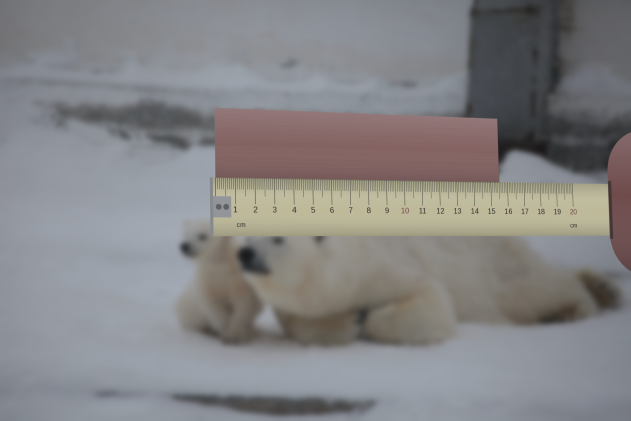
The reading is {"value": 15.5, "unit": "cm"}
